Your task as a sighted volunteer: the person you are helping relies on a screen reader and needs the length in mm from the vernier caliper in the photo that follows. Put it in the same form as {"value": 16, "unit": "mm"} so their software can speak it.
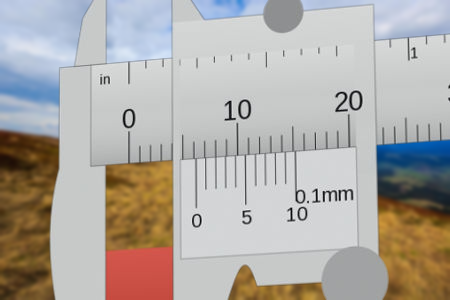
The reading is {"value": 6.2, "unit": "mm"}
